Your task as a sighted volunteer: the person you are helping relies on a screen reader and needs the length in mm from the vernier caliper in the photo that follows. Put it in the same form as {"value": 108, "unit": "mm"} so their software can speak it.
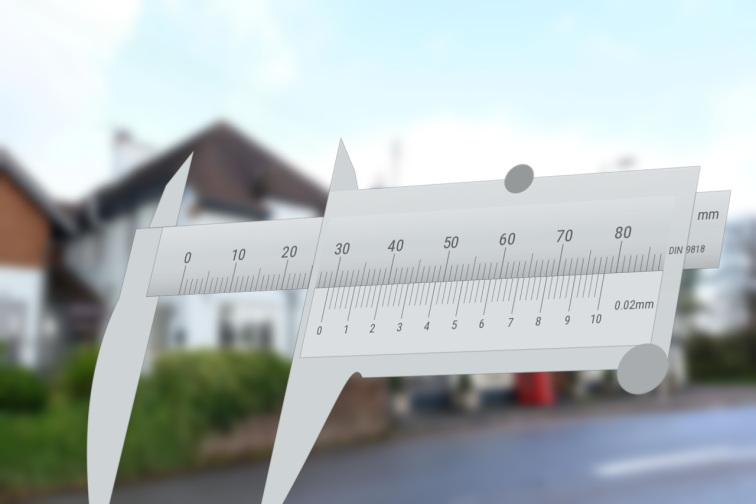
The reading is {"value": 29.0, "unit": "mm"}
